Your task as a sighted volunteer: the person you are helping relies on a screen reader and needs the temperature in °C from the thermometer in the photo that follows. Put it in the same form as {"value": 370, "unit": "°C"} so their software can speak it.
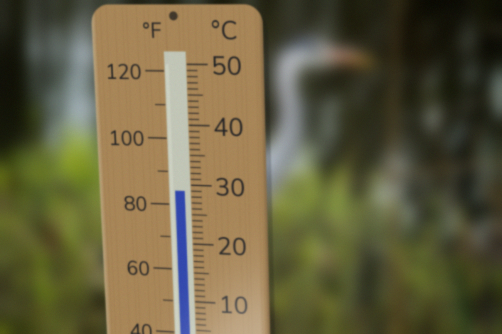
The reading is {"value": 29, "unit": "°C"}
